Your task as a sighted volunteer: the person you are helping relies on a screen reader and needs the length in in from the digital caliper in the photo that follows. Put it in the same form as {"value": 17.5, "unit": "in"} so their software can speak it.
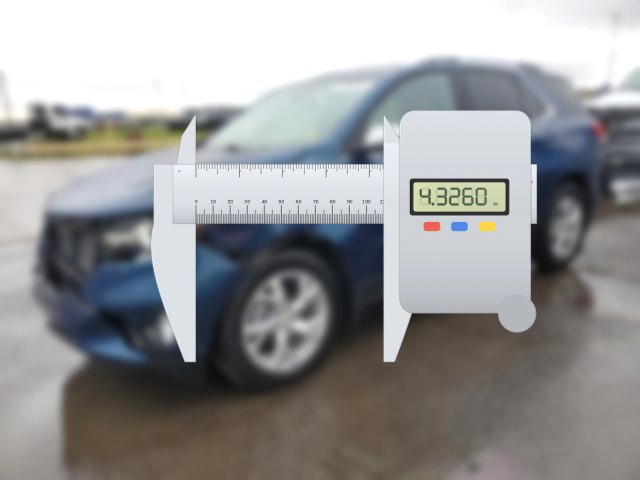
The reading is {"value": 4.3260, "unit": "in"}
